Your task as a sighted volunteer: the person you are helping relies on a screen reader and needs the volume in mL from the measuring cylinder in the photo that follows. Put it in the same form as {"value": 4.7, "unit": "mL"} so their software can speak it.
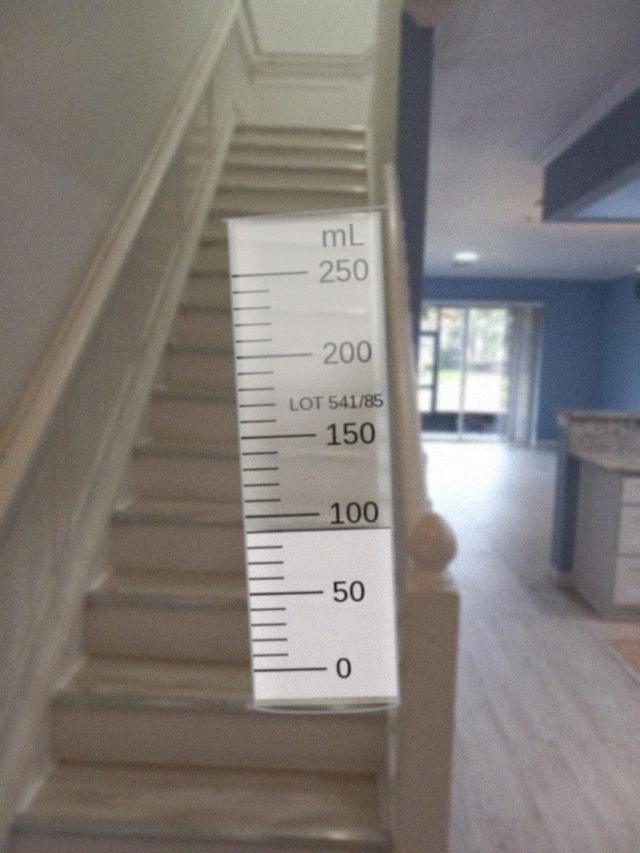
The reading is {"value": 90, "unit": "mL"}
